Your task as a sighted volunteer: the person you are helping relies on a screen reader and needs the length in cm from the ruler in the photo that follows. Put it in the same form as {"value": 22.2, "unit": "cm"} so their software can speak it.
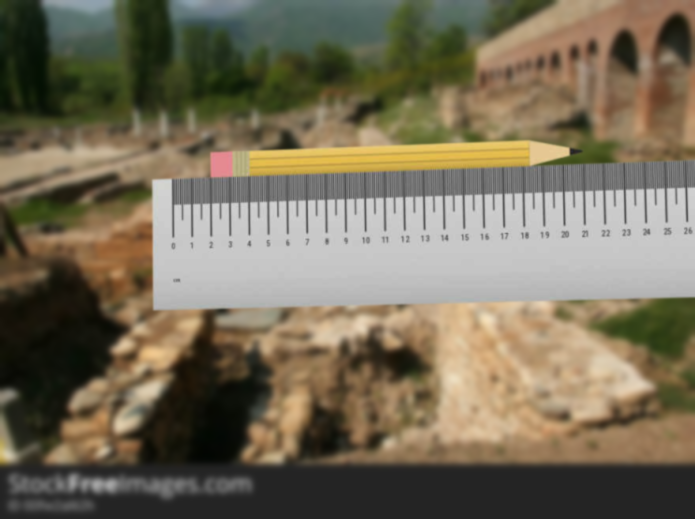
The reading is {"value": 19, "unit": "cm"}
